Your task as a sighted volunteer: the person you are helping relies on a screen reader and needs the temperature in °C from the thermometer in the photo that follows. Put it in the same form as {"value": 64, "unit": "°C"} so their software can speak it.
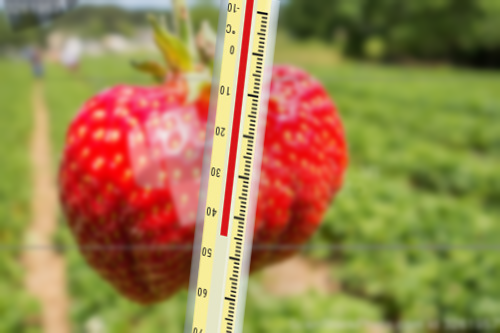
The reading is {"value": 45, "unit": "°C"}
